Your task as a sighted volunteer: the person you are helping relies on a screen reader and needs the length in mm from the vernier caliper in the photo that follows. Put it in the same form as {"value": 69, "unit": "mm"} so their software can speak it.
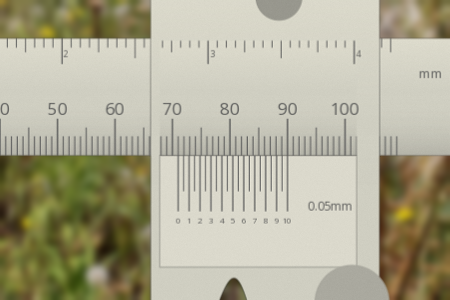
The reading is {"value": 71.0, "unit": "mm"}
